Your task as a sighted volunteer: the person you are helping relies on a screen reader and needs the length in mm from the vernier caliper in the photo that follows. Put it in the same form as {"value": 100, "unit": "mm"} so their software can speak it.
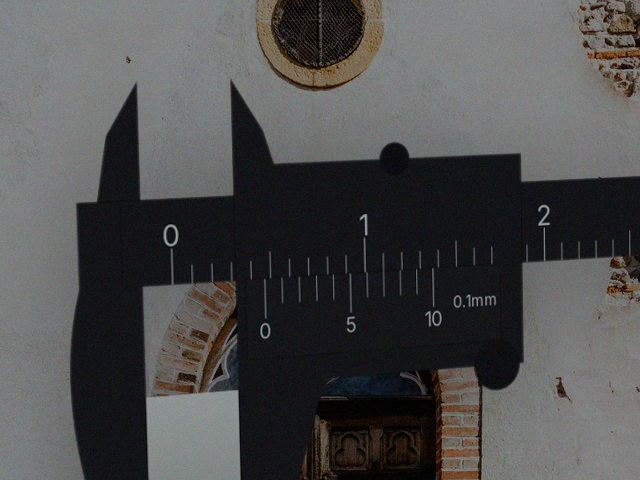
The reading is {"value": 4.7, "unit": "mm"}
